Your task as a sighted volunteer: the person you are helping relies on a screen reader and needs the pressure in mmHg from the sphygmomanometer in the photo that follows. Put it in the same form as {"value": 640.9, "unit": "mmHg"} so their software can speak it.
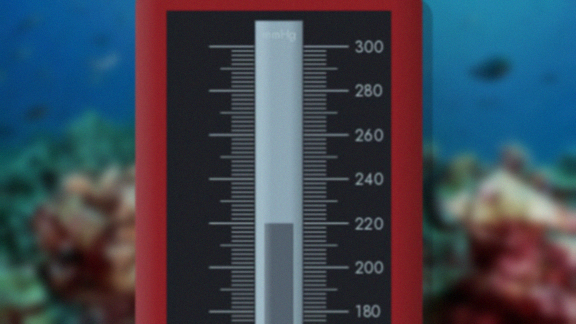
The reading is {"value": 220, "unit": "mmHg"}
